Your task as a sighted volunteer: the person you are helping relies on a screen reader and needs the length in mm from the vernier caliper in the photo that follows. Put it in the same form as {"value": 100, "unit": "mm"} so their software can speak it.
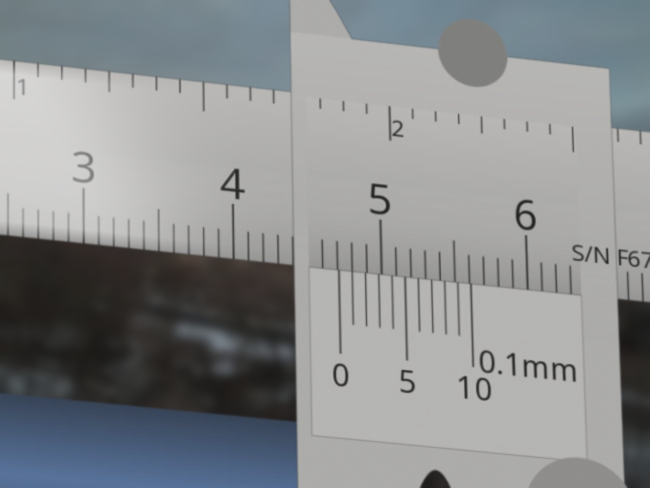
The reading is {"value": 47.1, "unit": "mm"}
